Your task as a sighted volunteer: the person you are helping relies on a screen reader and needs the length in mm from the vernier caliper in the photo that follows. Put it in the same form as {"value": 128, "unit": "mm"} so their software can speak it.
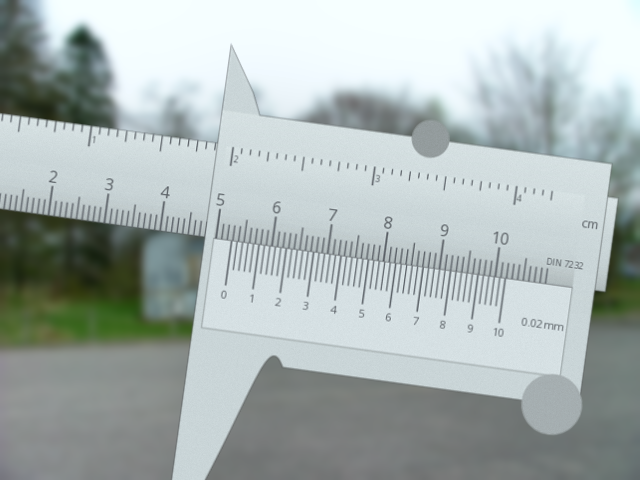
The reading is {"value": 52.8, "unit": "mm"}
